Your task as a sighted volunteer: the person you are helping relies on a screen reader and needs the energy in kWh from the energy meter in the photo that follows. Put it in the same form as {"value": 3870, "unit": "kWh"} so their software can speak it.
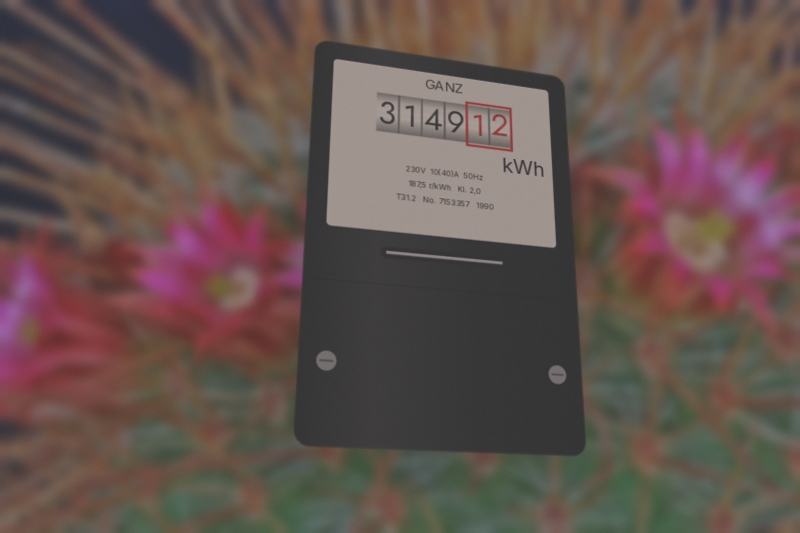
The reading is {"value": 3149.12, "unit": "kWh"}
